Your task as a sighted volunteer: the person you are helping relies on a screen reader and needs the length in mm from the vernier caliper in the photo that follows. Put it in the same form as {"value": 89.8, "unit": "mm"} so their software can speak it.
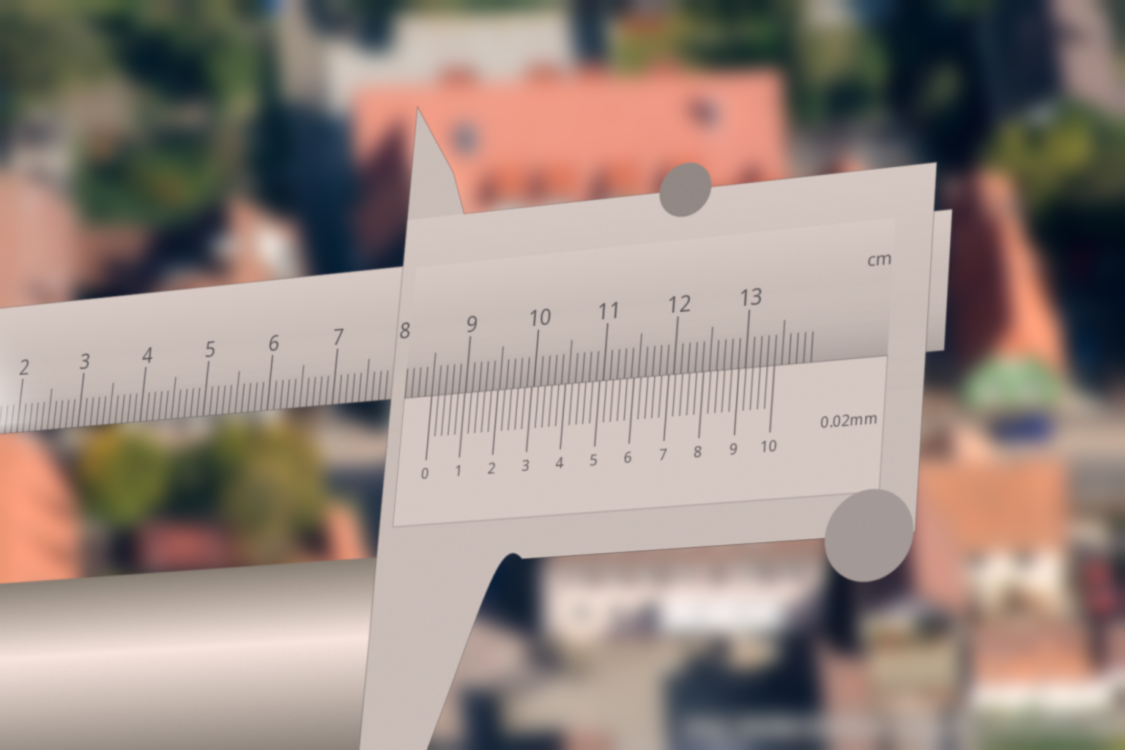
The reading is {"value": 85.0, "unit": "mm"}
